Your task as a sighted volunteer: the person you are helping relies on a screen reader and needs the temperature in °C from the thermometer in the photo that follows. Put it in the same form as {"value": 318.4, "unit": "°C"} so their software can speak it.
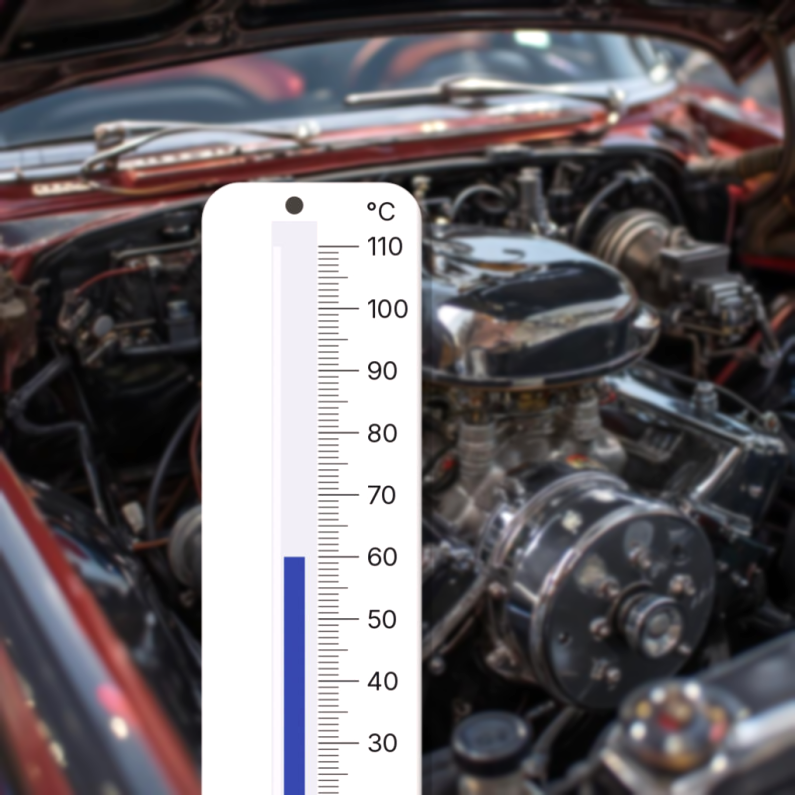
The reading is {"value": 60, "unit": "°C"}
